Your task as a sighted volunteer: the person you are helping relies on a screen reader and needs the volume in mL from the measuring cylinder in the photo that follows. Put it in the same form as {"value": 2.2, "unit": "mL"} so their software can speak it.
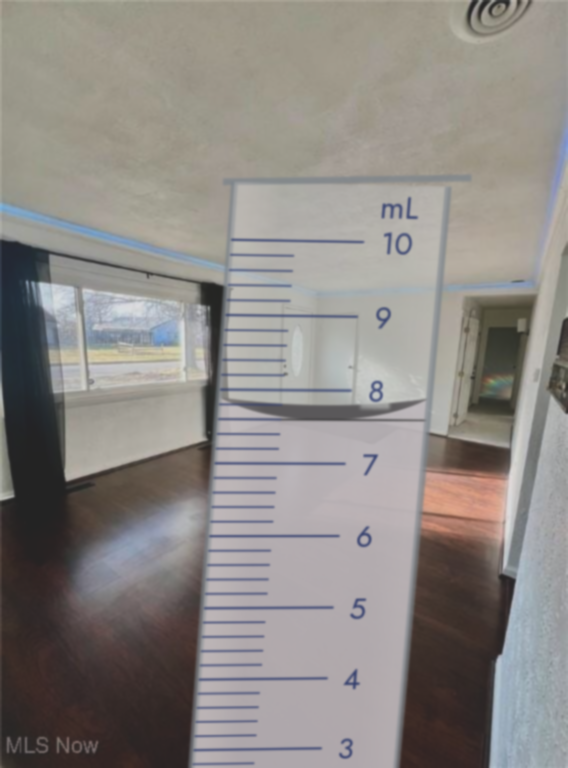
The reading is {"value": 7.6, "unit": "mL"}
